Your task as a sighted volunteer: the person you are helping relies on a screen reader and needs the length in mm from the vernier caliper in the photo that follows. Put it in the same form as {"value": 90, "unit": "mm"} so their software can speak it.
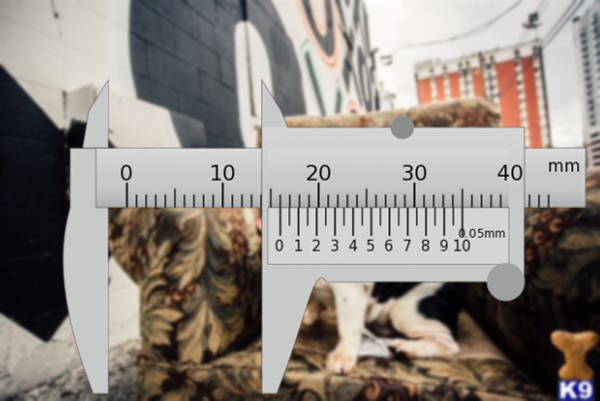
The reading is {"value": 16.0, "unit": "mm"}
